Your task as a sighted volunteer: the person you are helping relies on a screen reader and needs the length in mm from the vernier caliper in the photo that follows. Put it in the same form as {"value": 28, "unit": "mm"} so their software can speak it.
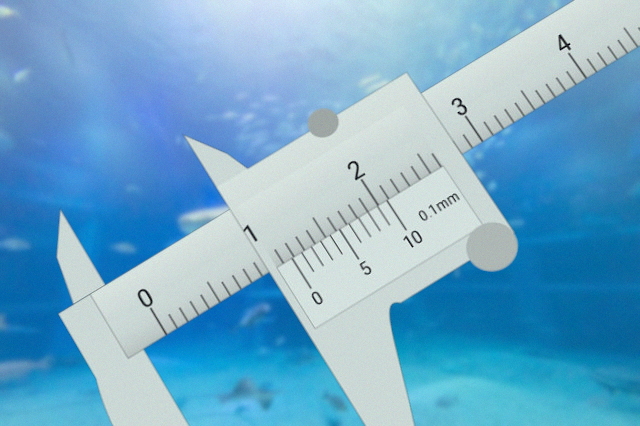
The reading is {"value": 11.8, "unit": "mm"}
